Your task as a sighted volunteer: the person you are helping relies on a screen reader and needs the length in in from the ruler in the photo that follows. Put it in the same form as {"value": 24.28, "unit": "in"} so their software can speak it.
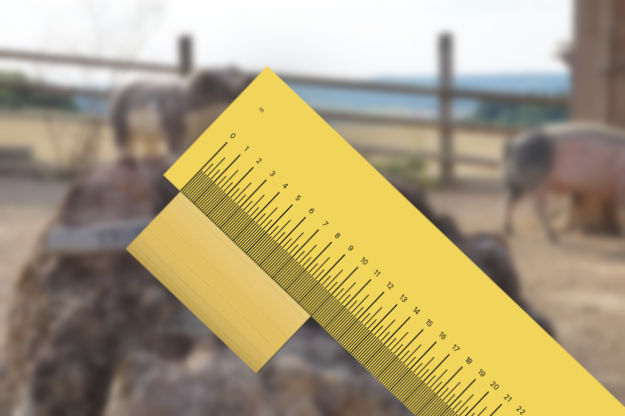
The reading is {"value": 10, "unit": "in"}
